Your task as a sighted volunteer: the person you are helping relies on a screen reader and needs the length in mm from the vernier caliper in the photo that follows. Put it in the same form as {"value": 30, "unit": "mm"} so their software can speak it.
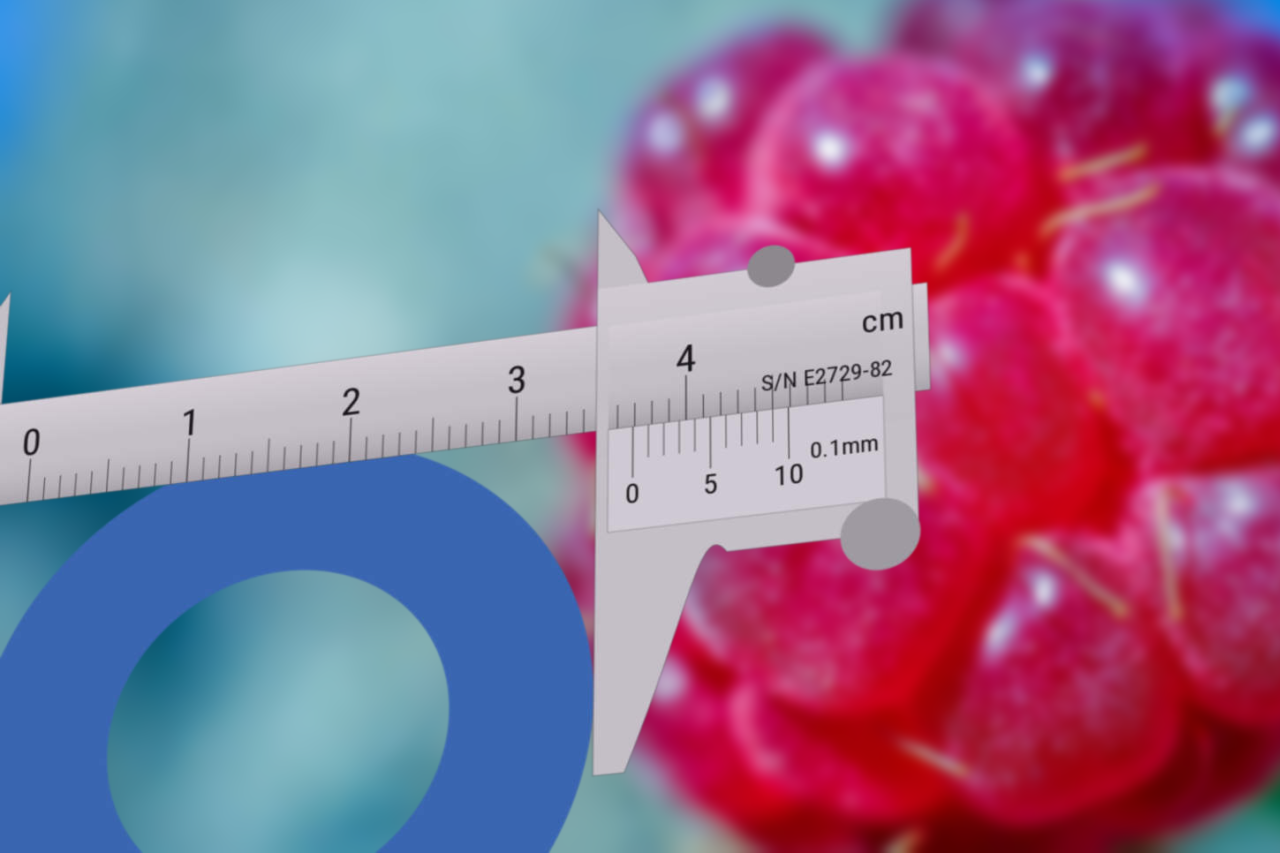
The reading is {"value": 36.9, "unit": "mm"}
